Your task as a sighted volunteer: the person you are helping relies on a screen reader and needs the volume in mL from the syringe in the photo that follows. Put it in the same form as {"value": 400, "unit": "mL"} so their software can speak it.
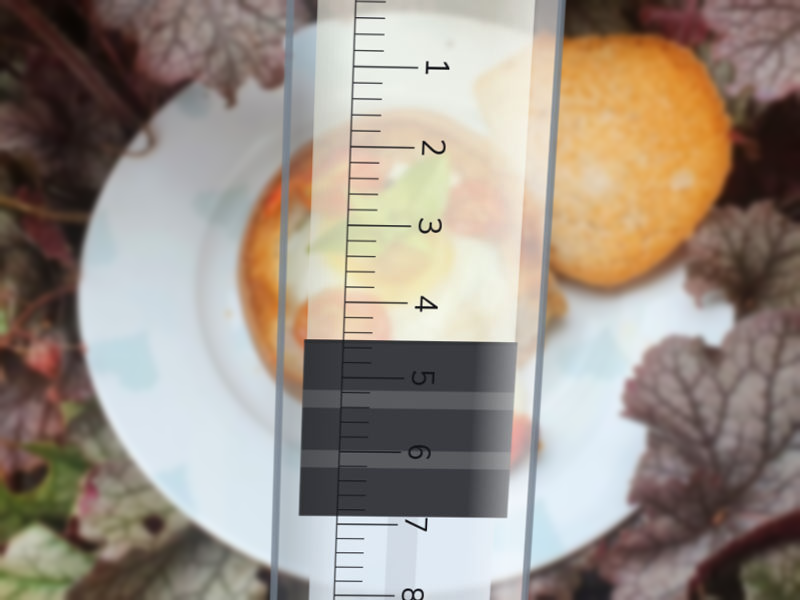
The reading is {"value": 4.5, "unit": "mL"}
